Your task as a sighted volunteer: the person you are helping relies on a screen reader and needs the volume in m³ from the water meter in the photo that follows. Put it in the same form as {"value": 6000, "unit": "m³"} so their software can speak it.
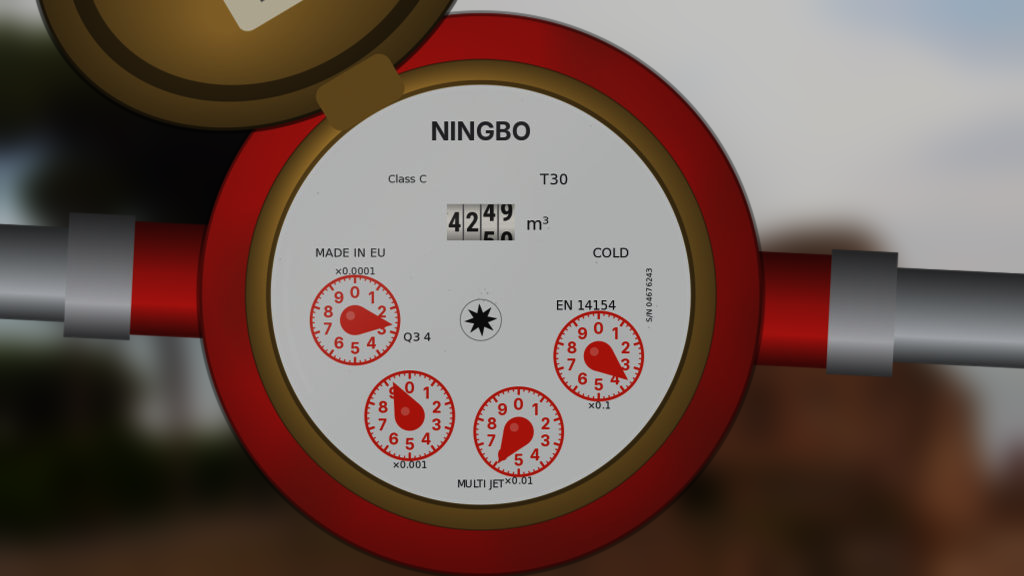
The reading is {"value": 4249.3592, "unit": "m³"}
